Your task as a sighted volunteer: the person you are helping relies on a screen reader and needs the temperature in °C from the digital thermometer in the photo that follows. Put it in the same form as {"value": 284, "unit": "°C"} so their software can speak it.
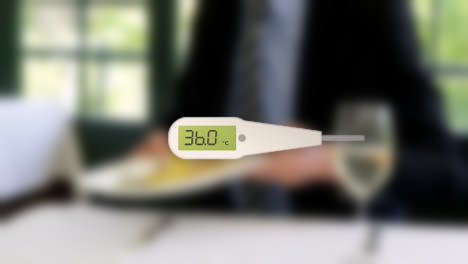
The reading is {"value": 36.0, "unit": "°C"}
